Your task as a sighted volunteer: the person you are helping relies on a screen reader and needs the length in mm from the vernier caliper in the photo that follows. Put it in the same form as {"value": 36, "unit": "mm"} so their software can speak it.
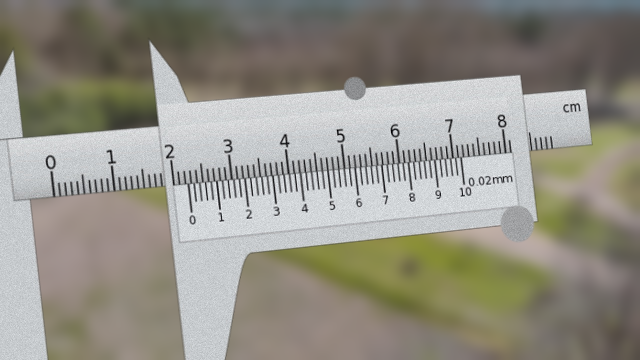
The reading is {"value": 22.5, "unit": "mm"}
